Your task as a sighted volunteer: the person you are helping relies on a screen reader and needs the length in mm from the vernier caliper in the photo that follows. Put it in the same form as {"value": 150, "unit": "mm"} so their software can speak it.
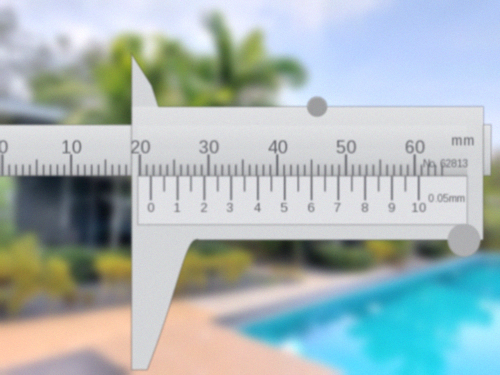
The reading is {"value": 21.6, "unit": "mm"}
